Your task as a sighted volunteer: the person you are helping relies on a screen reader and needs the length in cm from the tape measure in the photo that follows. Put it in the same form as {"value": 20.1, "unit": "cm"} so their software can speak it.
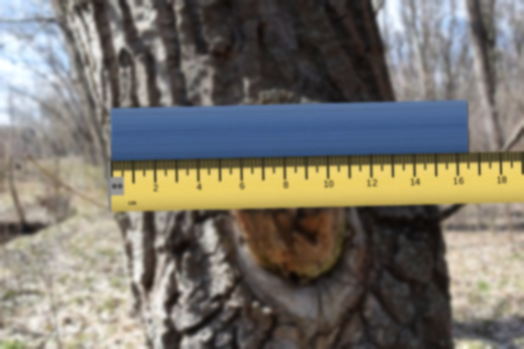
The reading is {"value": 16.5, "unit": "cm"}
